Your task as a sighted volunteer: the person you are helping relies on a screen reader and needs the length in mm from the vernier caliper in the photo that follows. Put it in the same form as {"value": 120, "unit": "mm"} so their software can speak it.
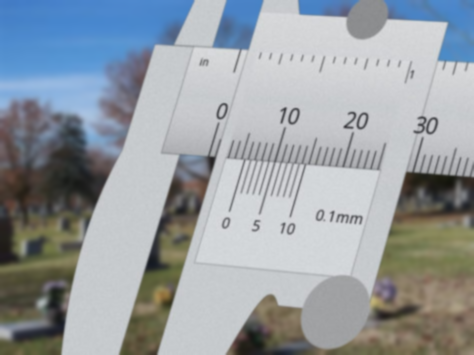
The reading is {"value": 5.5, "unit": "mm"}
